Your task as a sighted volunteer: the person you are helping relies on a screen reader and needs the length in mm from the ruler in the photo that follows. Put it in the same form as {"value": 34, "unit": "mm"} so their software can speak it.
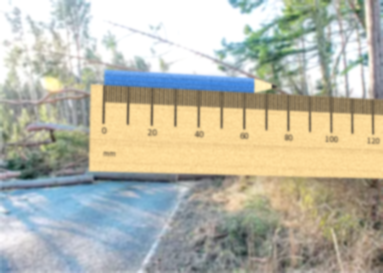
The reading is {"value": 75, "unit": "mm"}
